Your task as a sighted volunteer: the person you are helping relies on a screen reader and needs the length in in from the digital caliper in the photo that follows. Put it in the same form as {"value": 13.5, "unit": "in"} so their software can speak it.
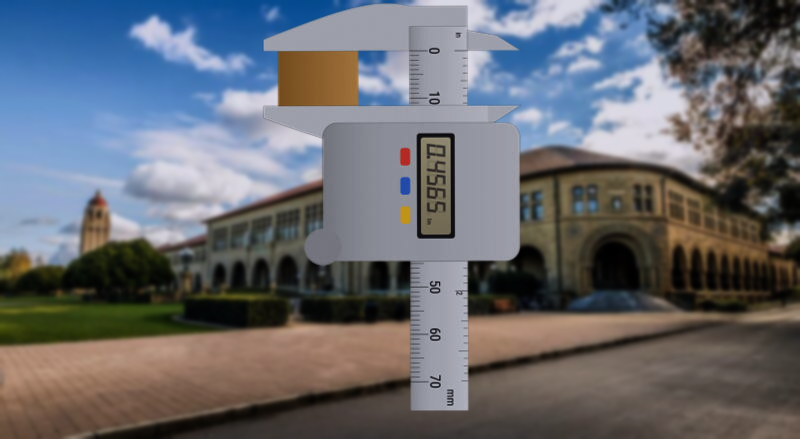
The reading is {"value": 0.4565, "unit": "in"}
